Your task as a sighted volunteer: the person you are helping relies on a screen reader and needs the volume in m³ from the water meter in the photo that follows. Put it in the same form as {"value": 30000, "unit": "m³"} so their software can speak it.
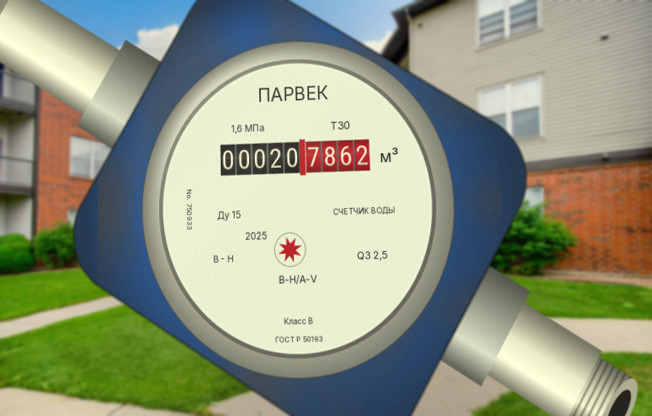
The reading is {"value": 20.7862, "unit": "m³"}
